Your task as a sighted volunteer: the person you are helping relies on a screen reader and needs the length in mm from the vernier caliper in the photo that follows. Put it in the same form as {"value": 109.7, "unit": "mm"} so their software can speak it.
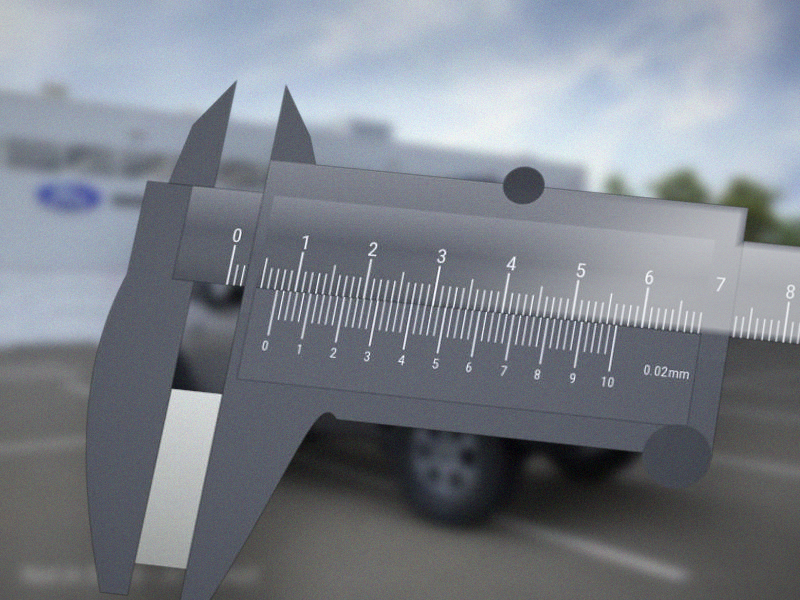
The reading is {"value": 7.4, "unit": "mm"}
